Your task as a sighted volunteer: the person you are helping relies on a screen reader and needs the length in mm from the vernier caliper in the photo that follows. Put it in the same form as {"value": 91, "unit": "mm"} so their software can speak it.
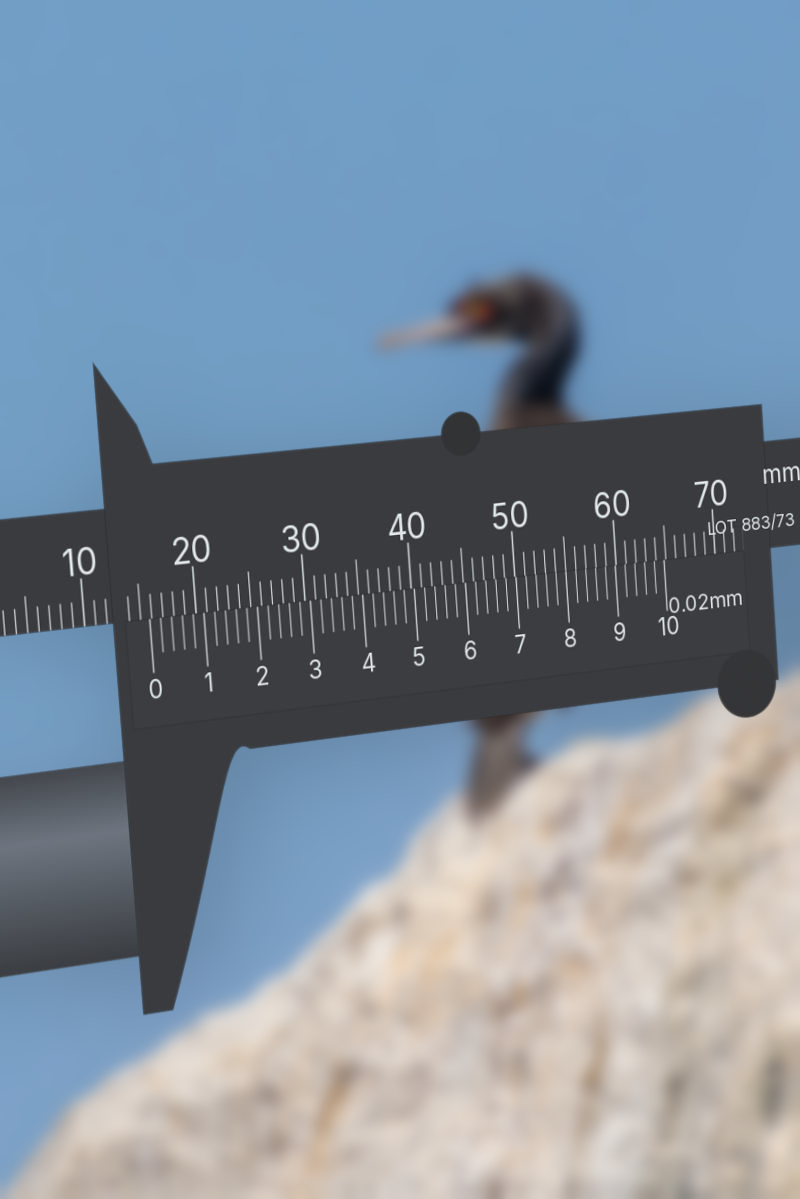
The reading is {"value": 15.8, "unit": "mm"}
